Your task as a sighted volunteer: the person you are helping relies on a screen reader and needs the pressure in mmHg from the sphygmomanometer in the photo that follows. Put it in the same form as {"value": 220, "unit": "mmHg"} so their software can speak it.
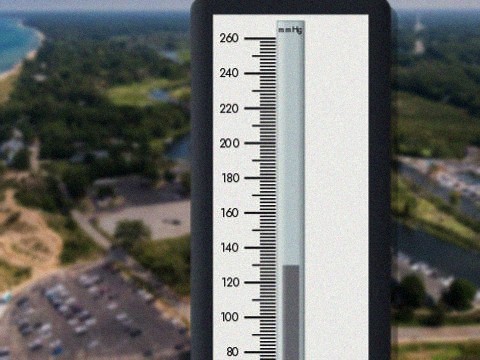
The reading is {"value": 130, "unit": "mmHg"}
